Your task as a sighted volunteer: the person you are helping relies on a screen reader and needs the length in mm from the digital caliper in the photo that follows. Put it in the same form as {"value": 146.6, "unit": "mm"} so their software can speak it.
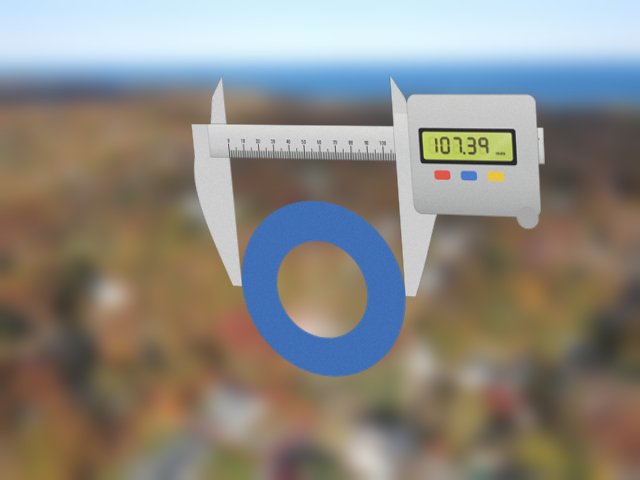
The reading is {"value": 107.39, "unit": "mm"}
